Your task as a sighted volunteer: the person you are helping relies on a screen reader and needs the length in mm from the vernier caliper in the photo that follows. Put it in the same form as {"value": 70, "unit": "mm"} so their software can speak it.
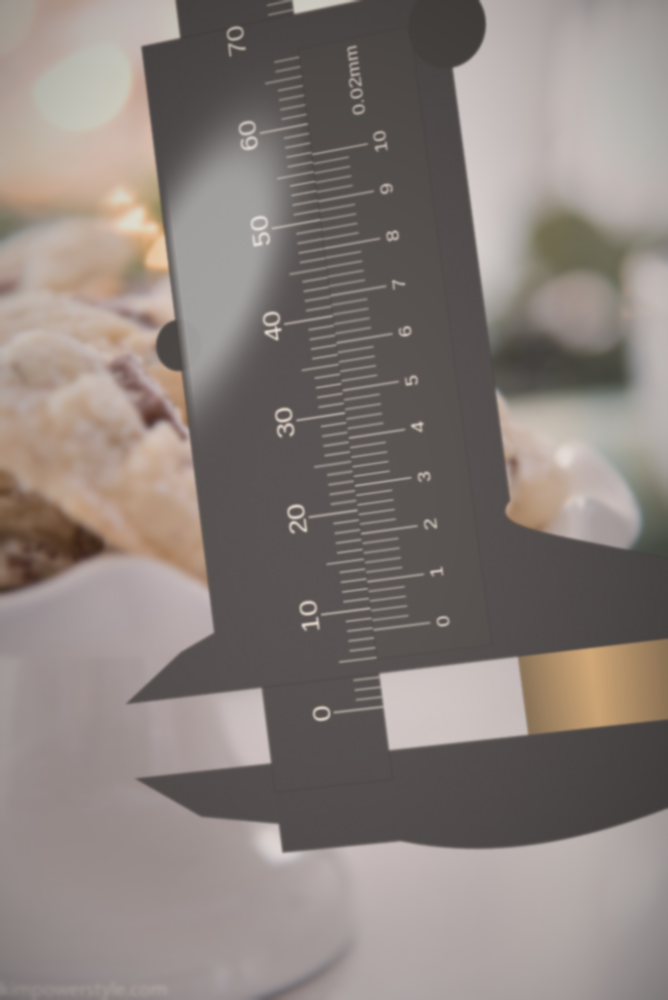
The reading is {"value": 7.8, "unit": "mm"}
